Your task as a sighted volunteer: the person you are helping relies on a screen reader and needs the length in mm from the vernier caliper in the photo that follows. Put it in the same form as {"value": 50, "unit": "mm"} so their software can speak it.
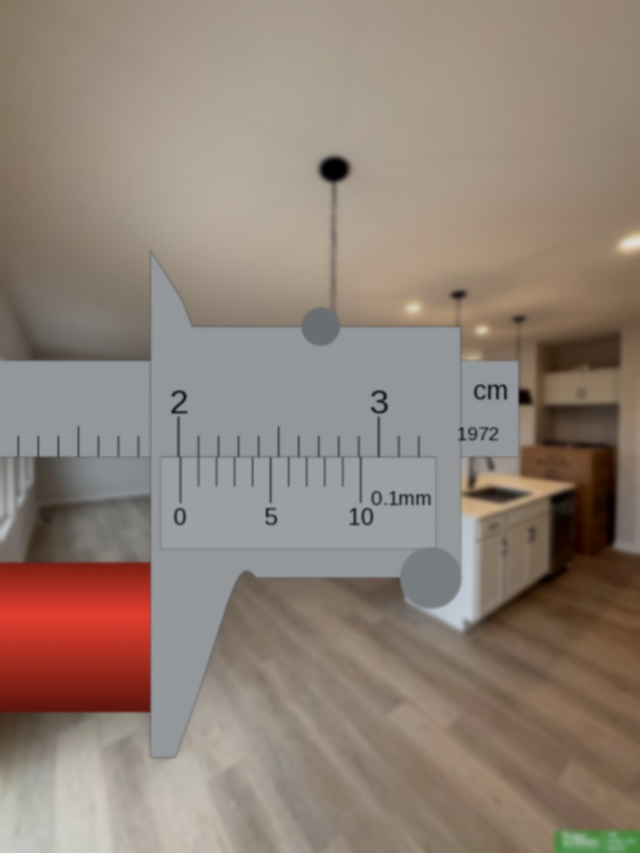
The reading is {"value": 20.1, "unit": "mm"}
